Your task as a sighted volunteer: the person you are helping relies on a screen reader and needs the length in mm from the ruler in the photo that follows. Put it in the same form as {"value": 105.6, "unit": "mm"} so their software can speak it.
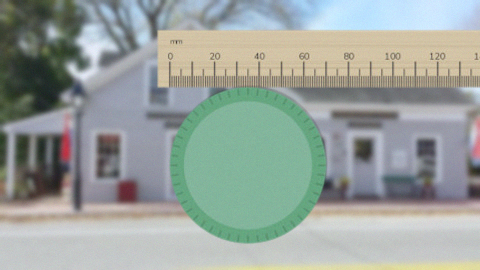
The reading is {"value": 70, "unit": "mm"}
